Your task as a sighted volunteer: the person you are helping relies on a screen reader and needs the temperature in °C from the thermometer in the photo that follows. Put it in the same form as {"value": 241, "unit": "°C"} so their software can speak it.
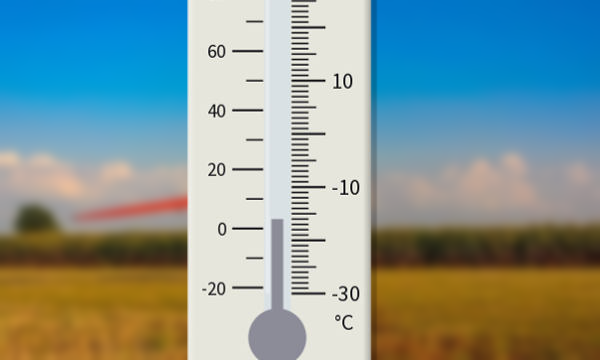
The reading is {"value": -16, "unit": "°C"}
